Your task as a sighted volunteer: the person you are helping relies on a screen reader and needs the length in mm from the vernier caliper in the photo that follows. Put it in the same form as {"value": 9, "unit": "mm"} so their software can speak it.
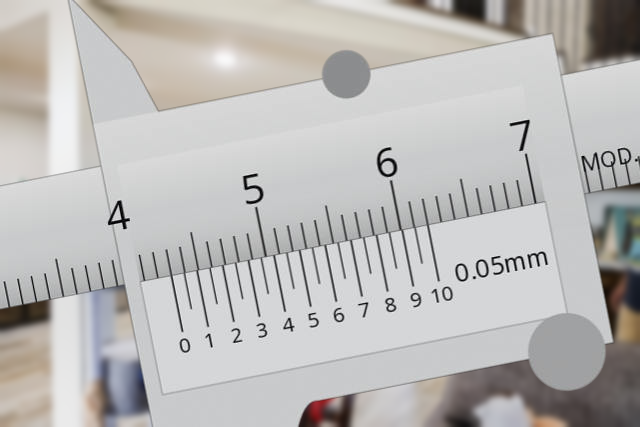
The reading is {"value": 43.0, "unit": "mm"}
